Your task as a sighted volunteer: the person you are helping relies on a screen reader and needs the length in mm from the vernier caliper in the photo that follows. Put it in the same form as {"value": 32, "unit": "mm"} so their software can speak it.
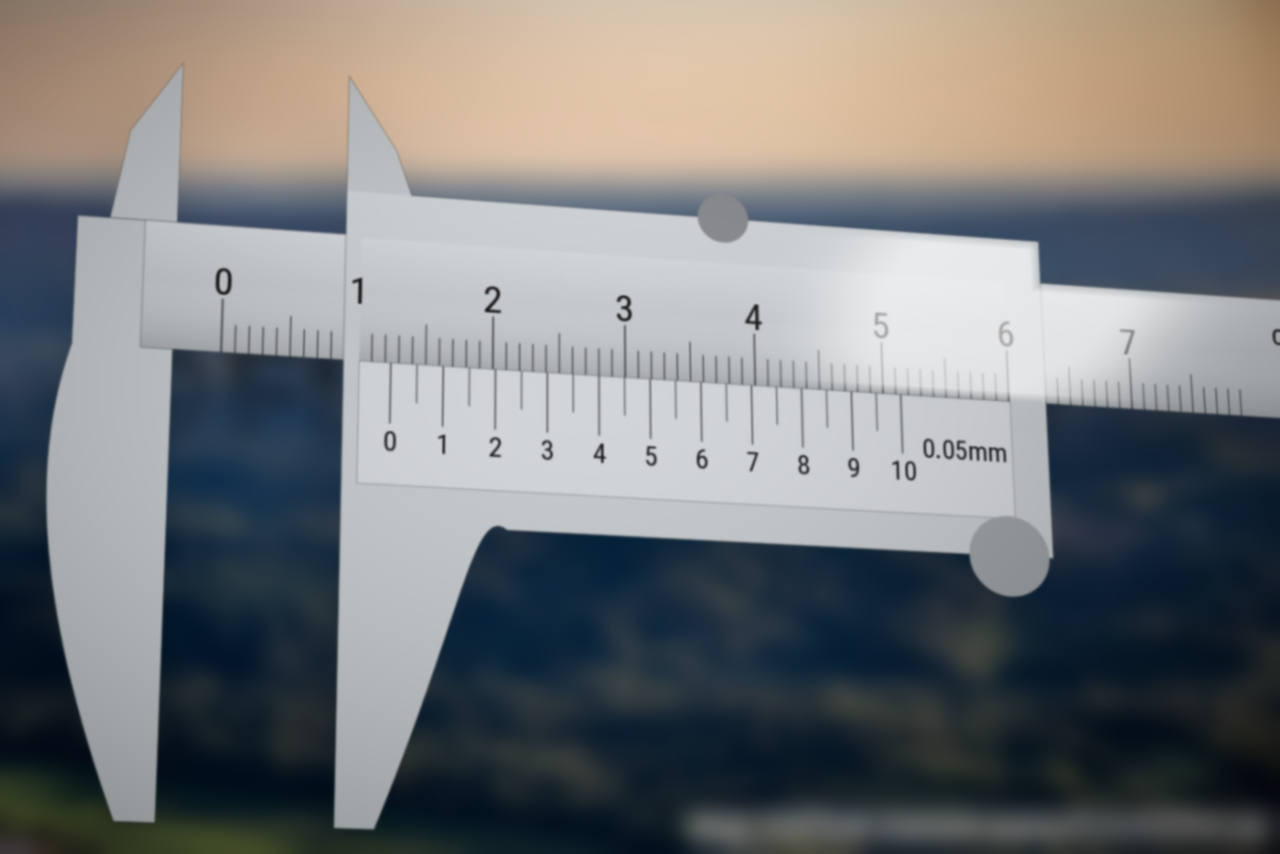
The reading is {"value": 12.4, "unit": "mm"}
